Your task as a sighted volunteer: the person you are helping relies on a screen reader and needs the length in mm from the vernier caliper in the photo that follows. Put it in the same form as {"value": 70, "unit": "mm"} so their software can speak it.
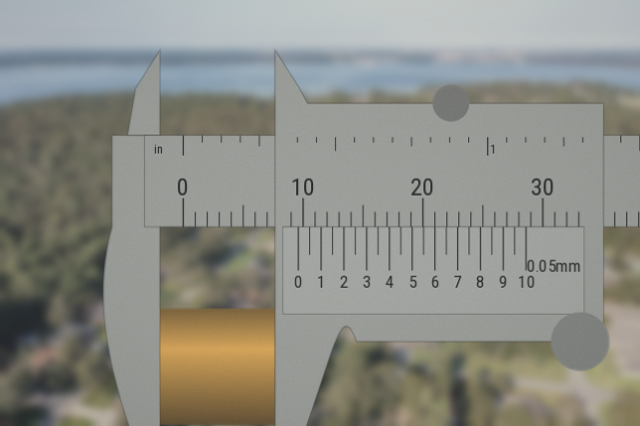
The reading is {"value": 9.6, "unit": "mm"}
